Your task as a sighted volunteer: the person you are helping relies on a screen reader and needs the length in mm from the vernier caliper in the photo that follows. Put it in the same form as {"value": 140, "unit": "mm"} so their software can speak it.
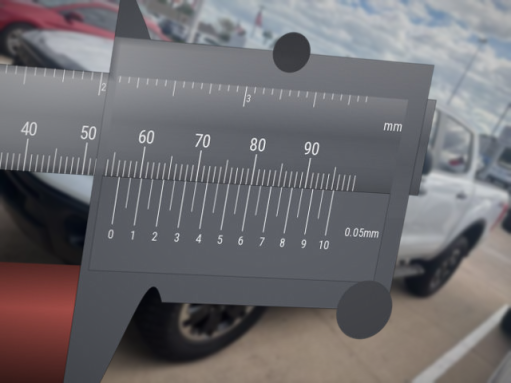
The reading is {"value": 56.4, "unit": "mm"}
